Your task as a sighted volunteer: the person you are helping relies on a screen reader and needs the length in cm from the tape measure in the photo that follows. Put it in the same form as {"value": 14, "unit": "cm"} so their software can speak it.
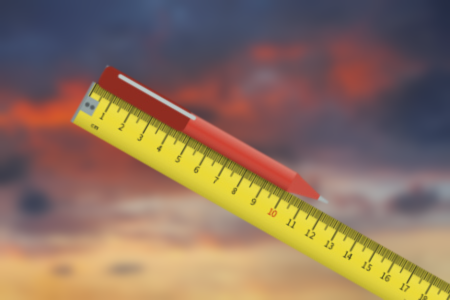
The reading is {"value": 12, "unit": "cm"}
